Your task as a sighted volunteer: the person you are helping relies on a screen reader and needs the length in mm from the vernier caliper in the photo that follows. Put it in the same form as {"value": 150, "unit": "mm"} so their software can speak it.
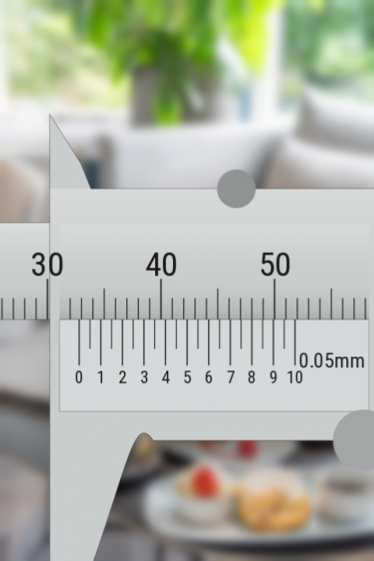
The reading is {"value": 32.8, "unit": "mm"}
